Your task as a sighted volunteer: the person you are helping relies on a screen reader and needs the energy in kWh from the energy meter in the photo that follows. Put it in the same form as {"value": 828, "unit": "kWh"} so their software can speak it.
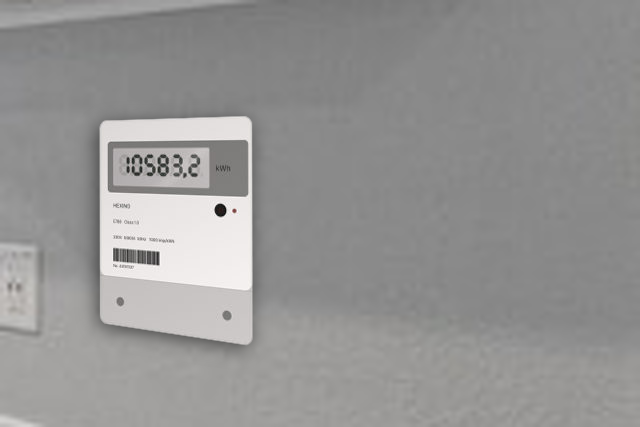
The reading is {"value": 10583.2, "unit": "kWh"}
